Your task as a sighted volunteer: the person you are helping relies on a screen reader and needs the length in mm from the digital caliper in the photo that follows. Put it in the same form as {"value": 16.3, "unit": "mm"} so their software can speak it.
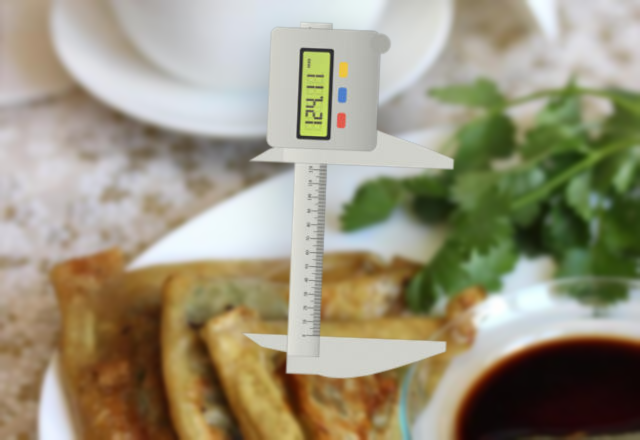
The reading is {"value": 124.11, "unit": "mm"}
